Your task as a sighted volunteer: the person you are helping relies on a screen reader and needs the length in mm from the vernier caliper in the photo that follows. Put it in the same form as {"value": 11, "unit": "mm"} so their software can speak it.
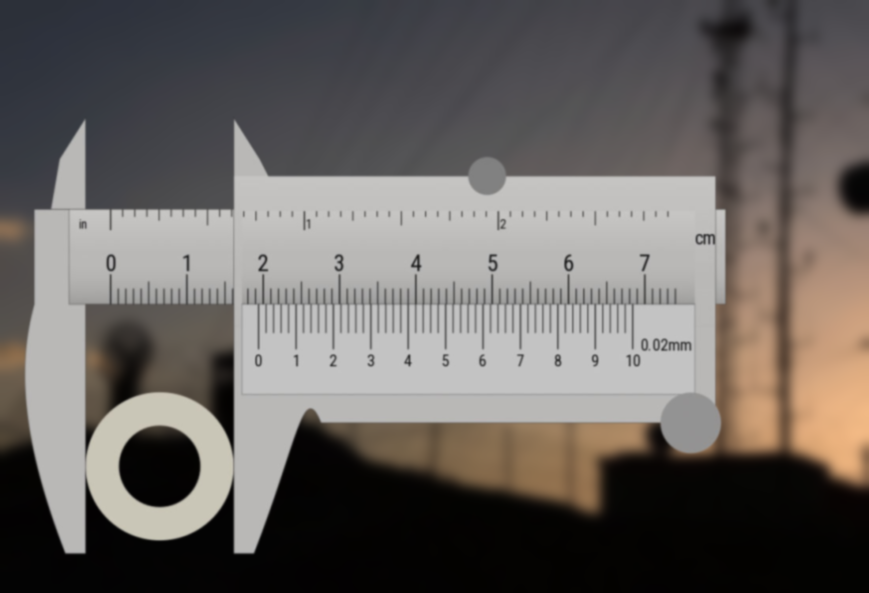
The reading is {"value": 19.4, "unit": "mm"}
